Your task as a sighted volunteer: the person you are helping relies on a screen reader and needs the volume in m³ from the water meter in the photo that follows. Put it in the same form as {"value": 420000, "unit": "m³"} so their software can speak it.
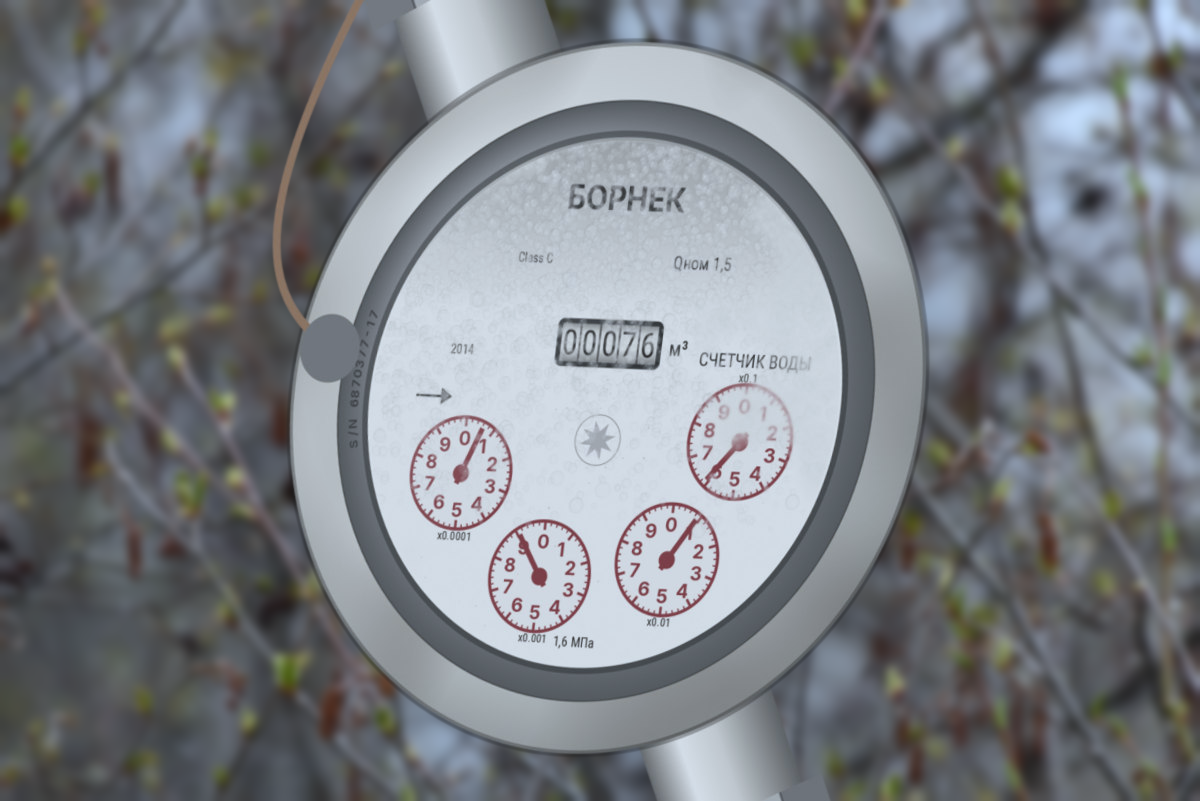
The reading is {"value": 76.6090, "unit": "m³"}
